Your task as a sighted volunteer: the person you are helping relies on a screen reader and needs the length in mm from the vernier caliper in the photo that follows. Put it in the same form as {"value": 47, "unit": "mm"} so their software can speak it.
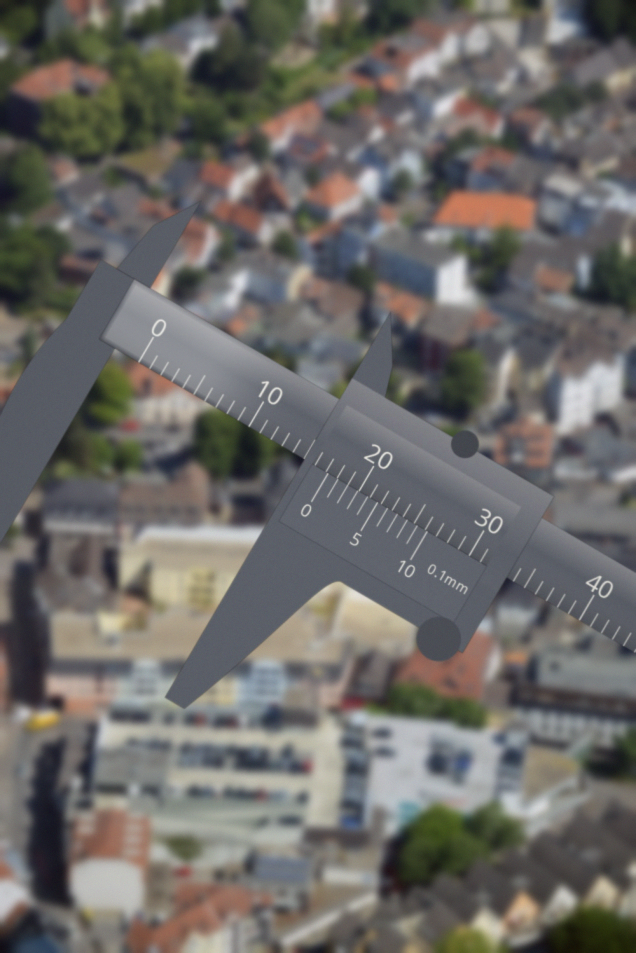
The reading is {"value": 17.2, "unit": "mm"}
